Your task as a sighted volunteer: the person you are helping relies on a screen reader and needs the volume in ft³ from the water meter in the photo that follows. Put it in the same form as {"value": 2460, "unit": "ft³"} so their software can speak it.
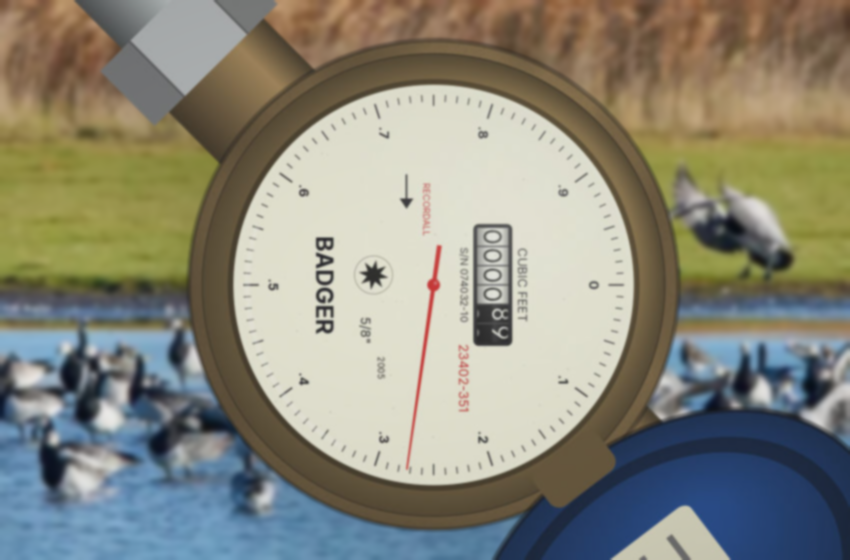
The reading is {"value": 89.27, "unit": "ft³"}
